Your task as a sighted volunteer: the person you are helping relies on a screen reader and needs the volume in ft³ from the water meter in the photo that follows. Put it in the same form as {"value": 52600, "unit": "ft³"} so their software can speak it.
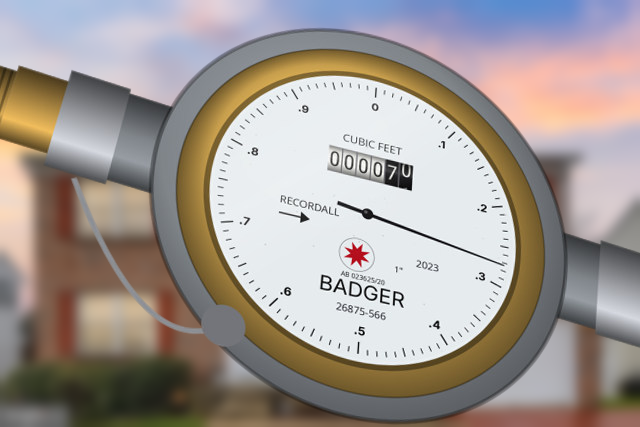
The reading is {"value": 70.27, "unit": "ft³"}
